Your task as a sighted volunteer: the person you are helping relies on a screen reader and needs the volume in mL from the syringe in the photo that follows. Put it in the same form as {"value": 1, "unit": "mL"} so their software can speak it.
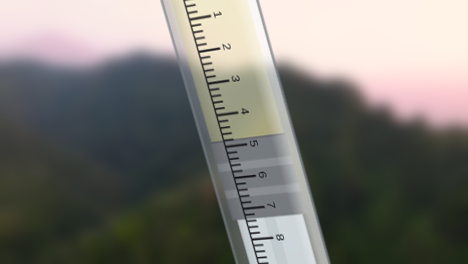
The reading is {"value": 4.8, "unit": "mL"}
